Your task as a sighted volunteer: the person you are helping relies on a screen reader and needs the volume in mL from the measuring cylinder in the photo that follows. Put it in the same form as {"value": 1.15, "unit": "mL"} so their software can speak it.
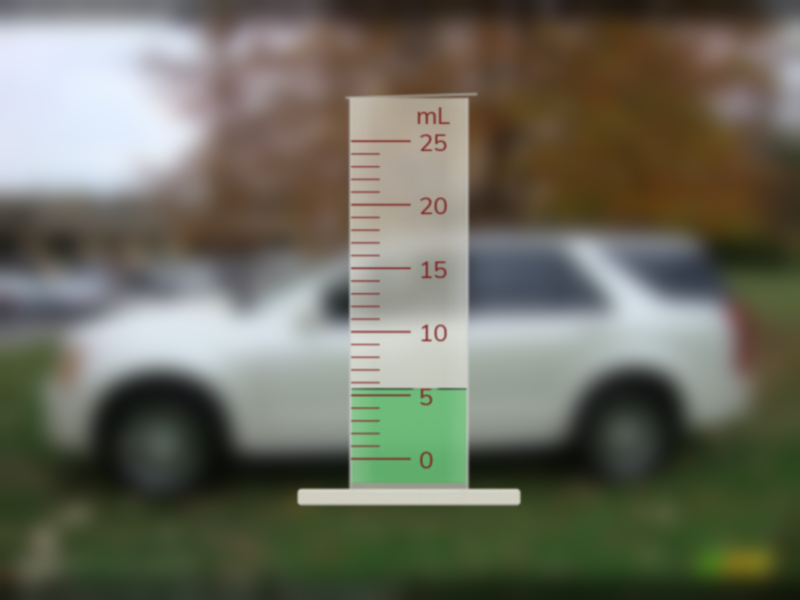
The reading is {"value": 5.5, "unit": "mL"}
